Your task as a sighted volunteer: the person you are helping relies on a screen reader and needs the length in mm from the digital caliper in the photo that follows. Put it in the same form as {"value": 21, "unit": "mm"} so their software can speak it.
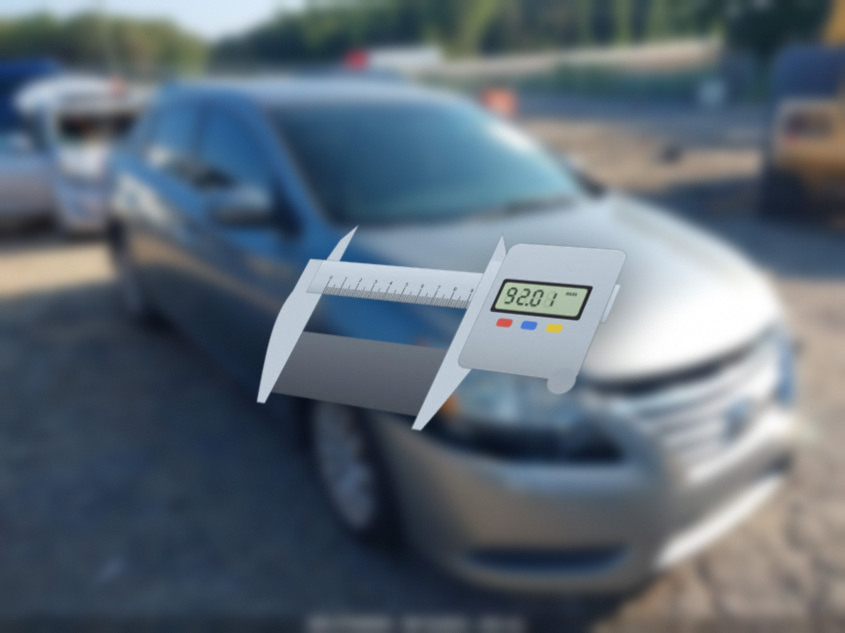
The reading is {"value": 92.01, "unit": "mm"}
